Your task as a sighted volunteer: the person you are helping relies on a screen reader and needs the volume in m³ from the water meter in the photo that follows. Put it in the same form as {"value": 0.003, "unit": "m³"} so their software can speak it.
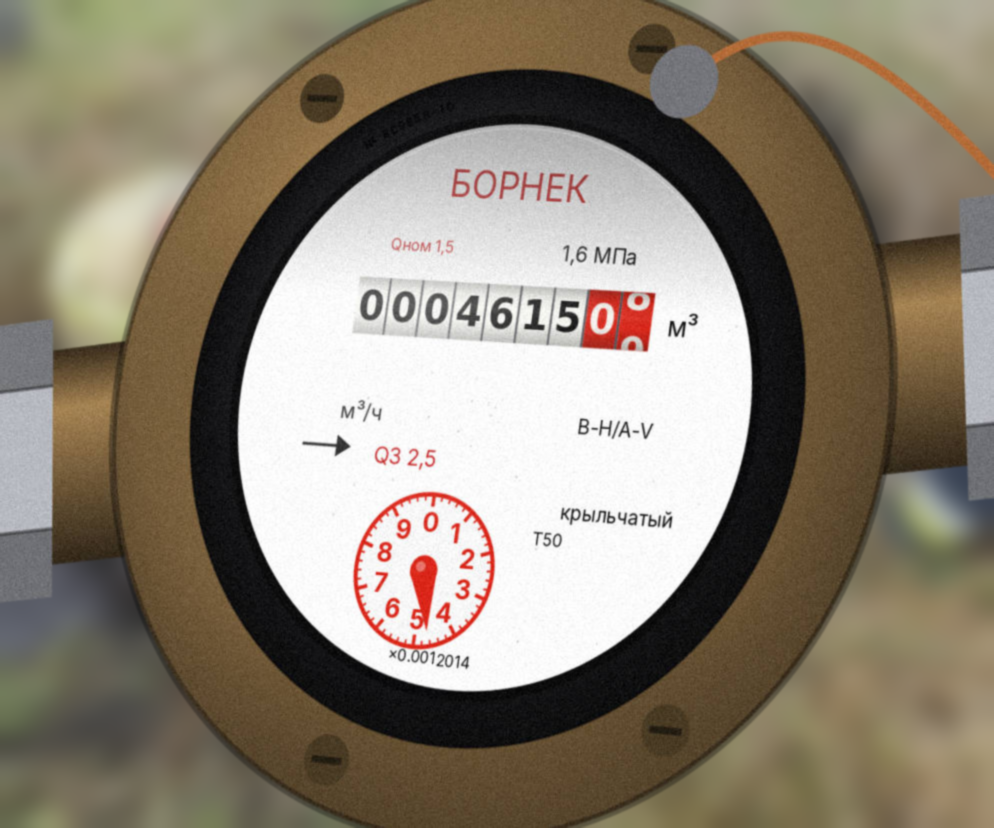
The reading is {"value": 4615.084, "unit": "m³"}
